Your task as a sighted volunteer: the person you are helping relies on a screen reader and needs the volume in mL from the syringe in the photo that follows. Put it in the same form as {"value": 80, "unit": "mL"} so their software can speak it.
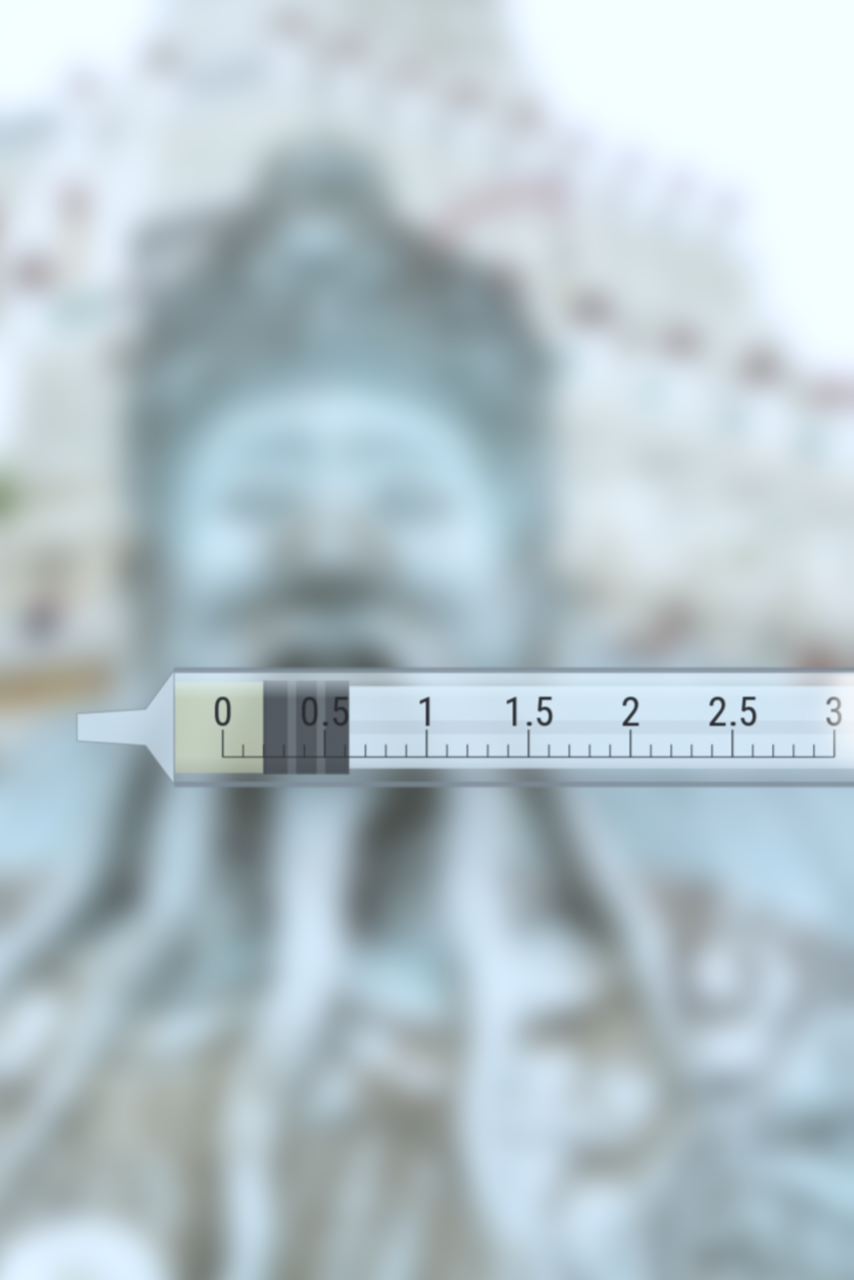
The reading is {"value": 0.2, "unit": "mL"}
